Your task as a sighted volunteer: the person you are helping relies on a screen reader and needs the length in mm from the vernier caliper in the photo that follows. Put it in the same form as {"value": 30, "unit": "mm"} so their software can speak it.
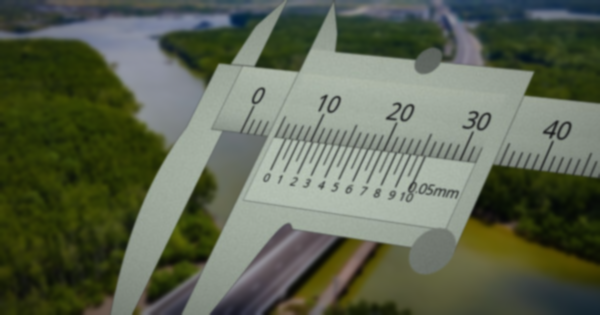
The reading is {"value": 6.5, "unit": "mm"}
